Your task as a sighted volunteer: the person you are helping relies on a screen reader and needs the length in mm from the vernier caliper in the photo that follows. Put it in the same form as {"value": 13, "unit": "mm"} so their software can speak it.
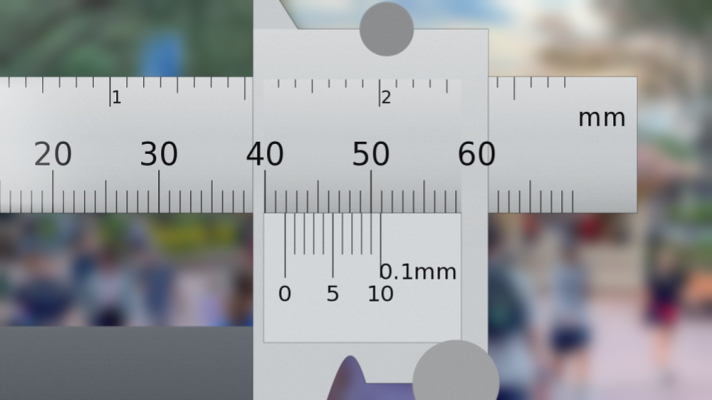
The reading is {"value": 41.9, "unit": "mm"}
